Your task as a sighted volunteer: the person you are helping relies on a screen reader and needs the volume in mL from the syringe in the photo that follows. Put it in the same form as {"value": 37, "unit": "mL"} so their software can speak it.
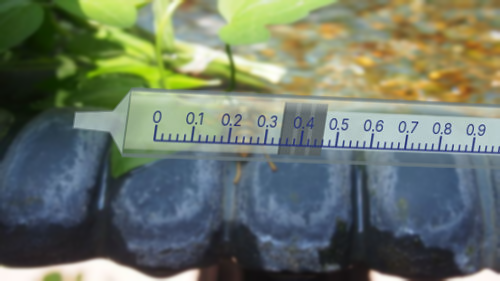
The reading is {"value": 0.34, "unit": "mL"}
